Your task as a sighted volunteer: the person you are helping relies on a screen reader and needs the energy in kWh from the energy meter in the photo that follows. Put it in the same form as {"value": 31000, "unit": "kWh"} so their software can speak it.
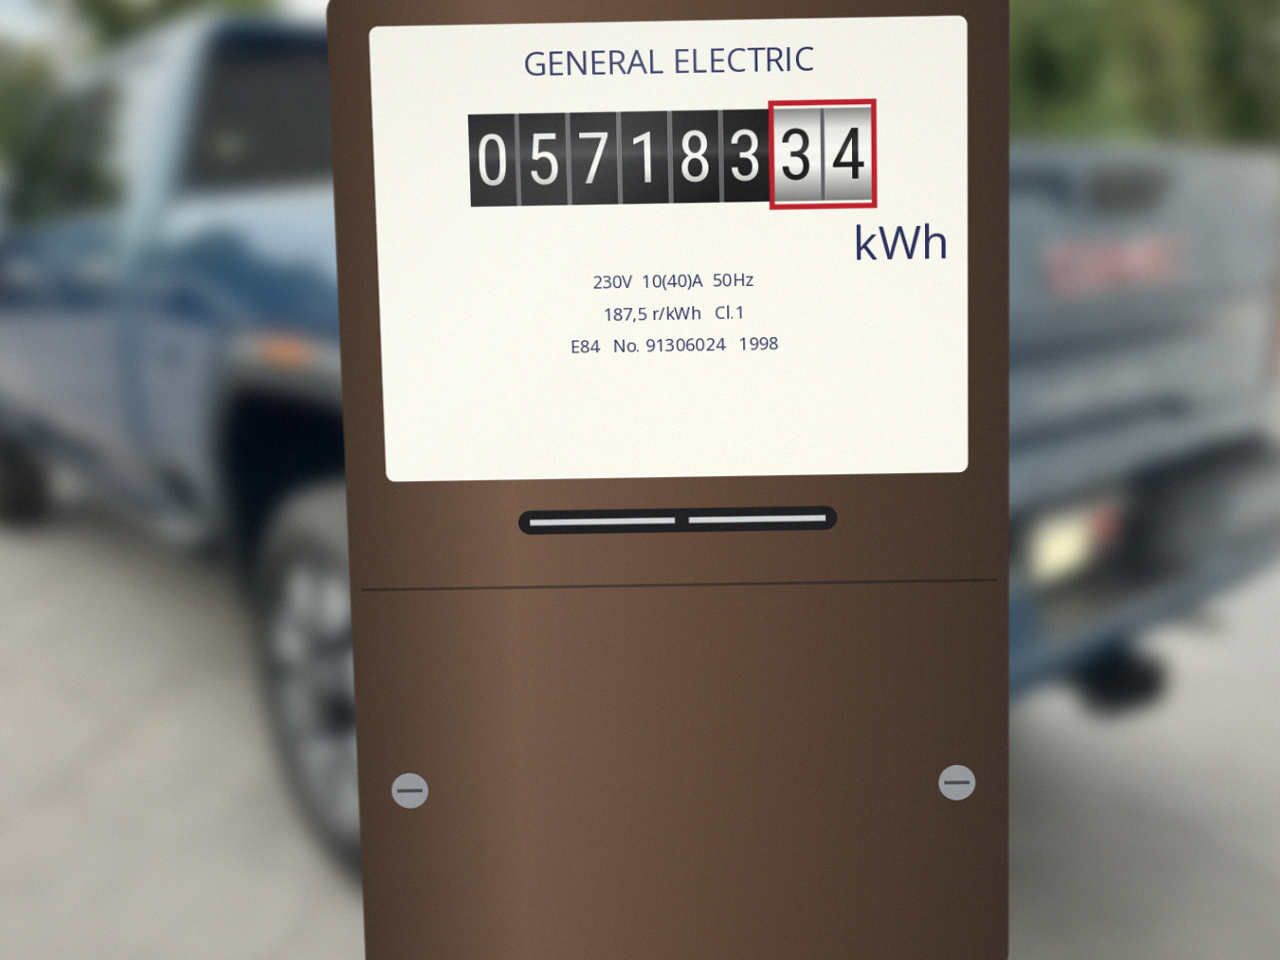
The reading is {"value": 57183.34, "unit": "kWh"}
